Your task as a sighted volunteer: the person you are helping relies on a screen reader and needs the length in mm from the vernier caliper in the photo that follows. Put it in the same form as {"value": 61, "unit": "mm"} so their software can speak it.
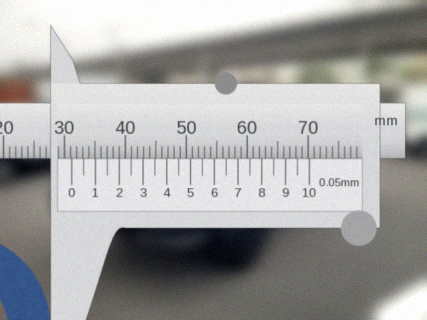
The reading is {"value": 31.2, "unit": "mm"}
